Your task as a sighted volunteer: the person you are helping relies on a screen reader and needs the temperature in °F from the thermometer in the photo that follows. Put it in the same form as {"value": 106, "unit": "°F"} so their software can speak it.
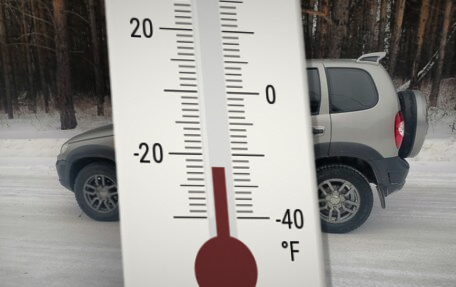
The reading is {"value": -24, "unit": "°F"}
